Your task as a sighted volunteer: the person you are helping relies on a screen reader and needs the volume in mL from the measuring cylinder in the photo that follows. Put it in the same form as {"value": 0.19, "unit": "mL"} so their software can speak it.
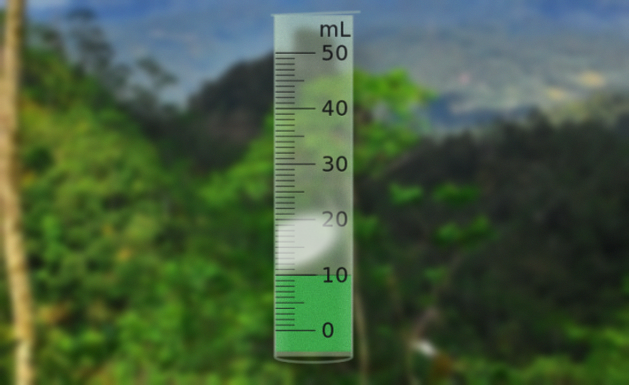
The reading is {"value": 10, "unit": "mL"}
